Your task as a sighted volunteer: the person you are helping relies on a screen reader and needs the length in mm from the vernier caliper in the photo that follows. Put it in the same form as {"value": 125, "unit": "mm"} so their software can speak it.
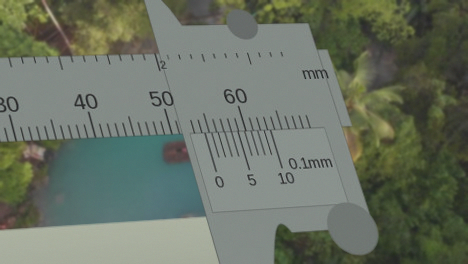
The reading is {"value": 54.4, "unit": "mm"}
